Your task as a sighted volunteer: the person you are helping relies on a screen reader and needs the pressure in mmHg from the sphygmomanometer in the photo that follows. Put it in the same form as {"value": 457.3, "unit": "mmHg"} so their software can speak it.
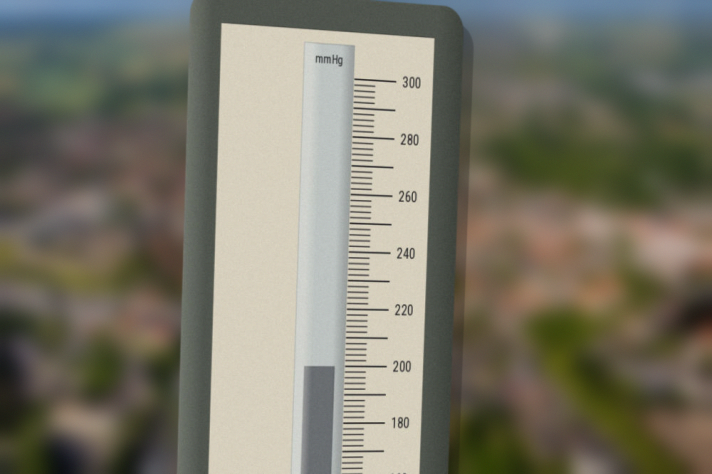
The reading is {"value": 200, "unit": "mmHg"}
